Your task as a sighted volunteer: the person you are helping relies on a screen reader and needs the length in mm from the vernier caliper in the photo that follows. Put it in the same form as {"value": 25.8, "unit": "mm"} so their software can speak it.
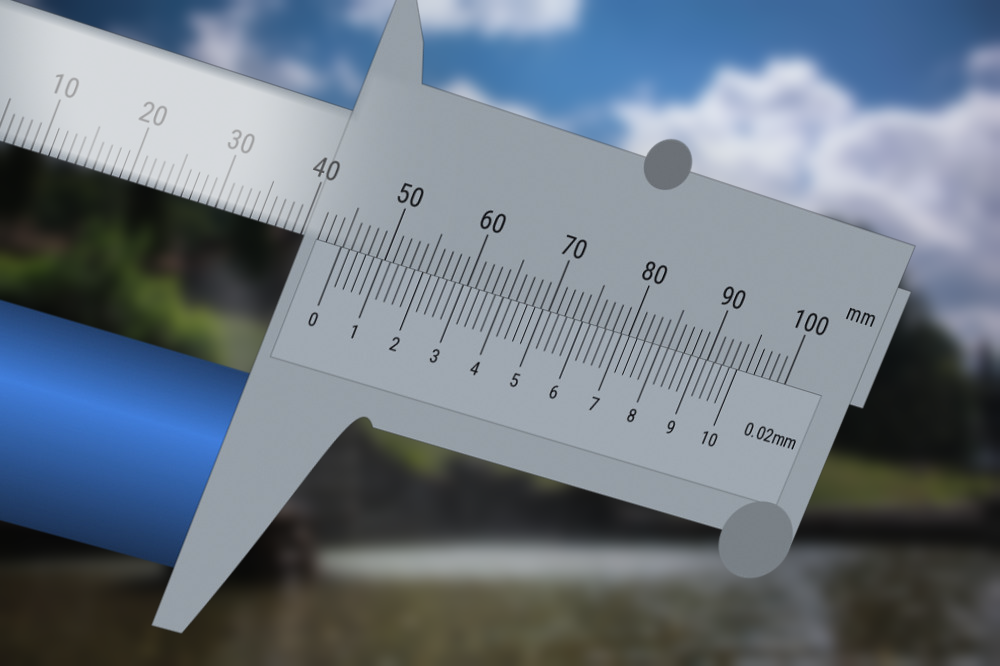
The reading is {"value": 44.8, "unit": "mm"}
